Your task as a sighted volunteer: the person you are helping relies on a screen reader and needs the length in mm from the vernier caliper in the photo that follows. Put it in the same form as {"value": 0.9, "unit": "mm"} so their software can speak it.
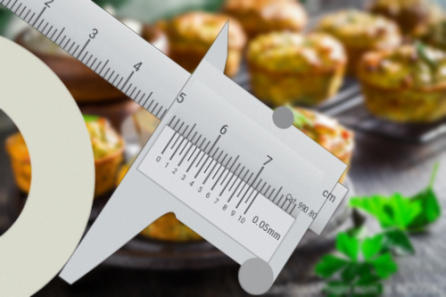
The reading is {"value": 52.8, "unit": "mm"}
